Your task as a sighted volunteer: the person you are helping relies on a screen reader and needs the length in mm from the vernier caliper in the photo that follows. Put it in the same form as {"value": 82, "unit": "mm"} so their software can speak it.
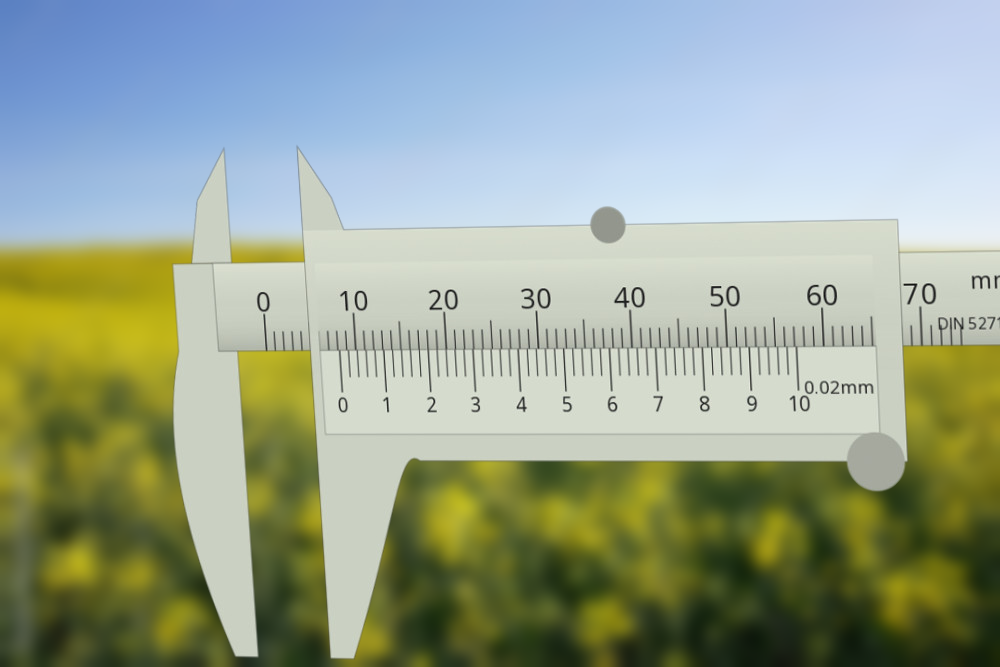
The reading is {"value": 8.2, "unit": "mm"}
